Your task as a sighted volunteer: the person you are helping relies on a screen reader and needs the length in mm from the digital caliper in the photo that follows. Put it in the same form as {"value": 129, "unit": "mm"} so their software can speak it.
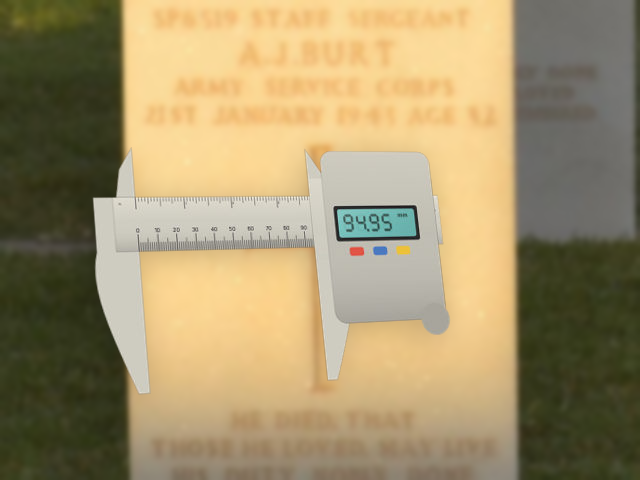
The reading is {"value": 94.95, "unit": "mm"}
